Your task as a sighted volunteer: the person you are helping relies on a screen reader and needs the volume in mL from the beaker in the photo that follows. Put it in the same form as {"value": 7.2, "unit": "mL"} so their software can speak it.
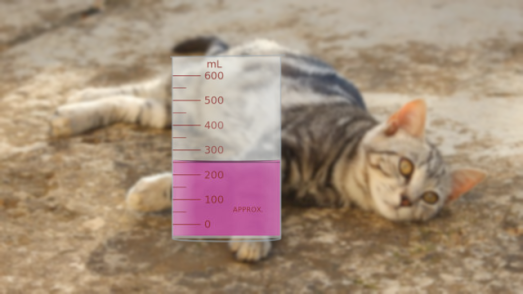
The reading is {"value": 250, "unit": "mL"}
